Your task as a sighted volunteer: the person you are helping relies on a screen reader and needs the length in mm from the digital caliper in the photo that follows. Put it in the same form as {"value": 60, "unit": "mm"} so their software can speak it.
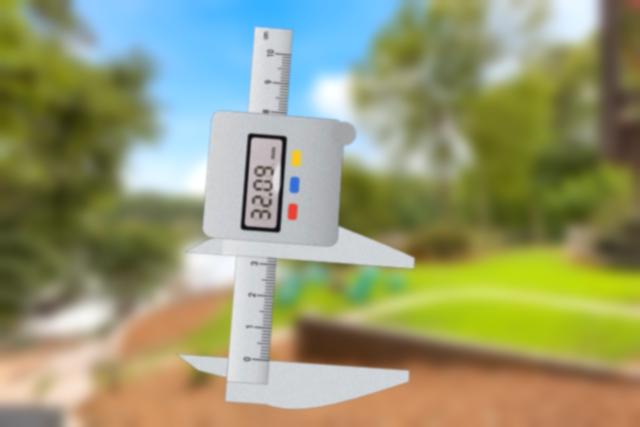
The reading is {"value": 32.09, "unit": "mm"}
